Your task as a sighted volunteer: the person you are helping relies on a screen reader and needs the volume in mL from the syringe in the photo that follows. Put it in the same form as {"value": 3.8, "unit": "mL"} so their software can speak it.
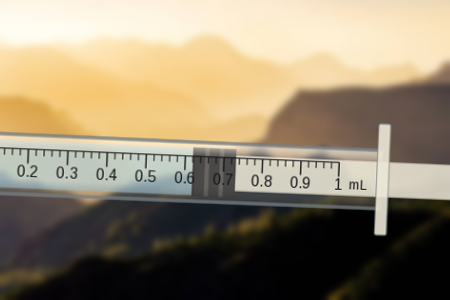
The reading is {"value": 0.62, "unit": "mL"}
